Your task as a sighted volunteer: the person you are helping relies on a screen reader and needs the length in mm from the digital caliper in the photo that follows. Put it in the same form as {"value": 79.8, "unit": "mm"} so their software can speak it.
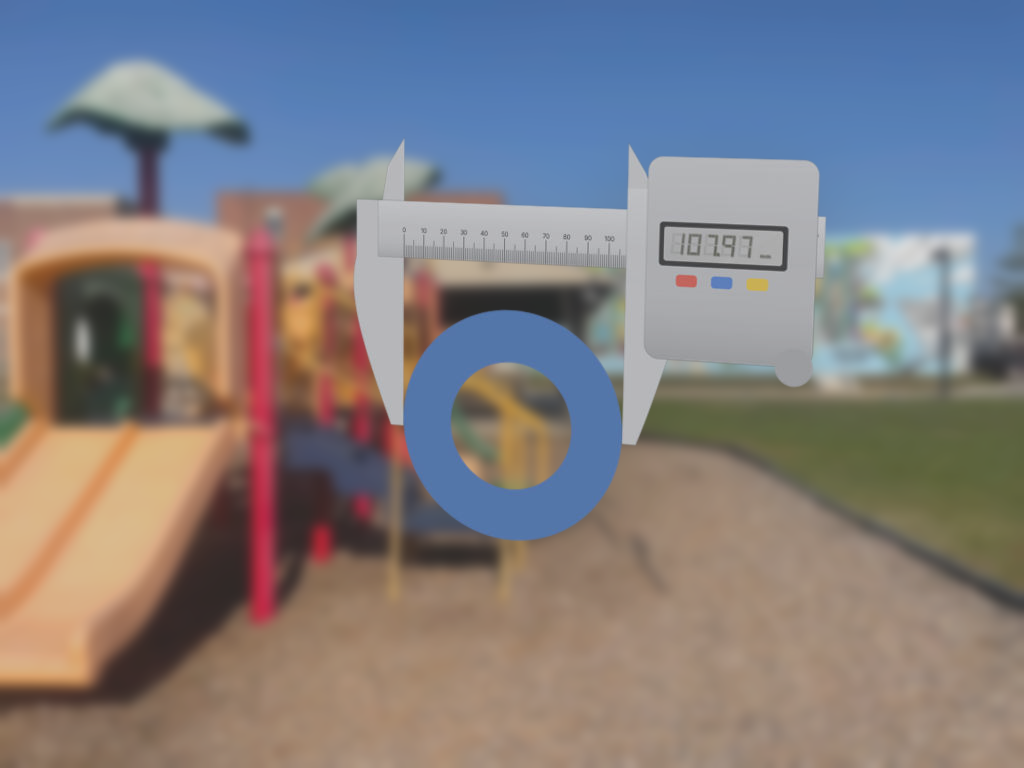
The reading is {"value": 107.97, "unit": "mm"}
